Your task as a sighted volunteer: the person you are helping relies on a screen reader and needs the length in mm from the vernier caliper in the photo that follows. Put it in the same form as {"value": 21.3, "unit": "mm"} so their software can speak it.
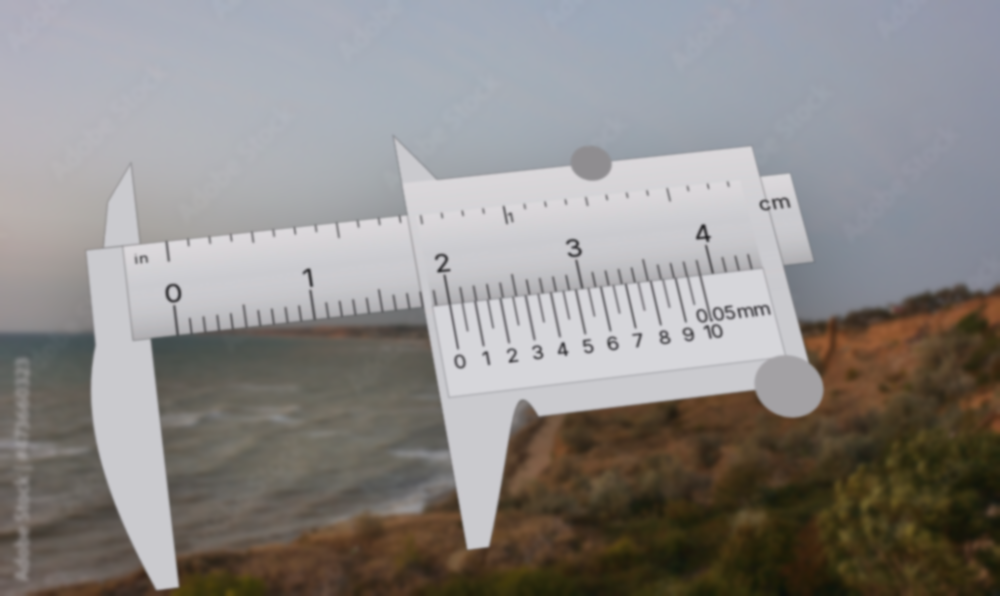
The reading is {"value": 20.0, "unit": "mm"}
